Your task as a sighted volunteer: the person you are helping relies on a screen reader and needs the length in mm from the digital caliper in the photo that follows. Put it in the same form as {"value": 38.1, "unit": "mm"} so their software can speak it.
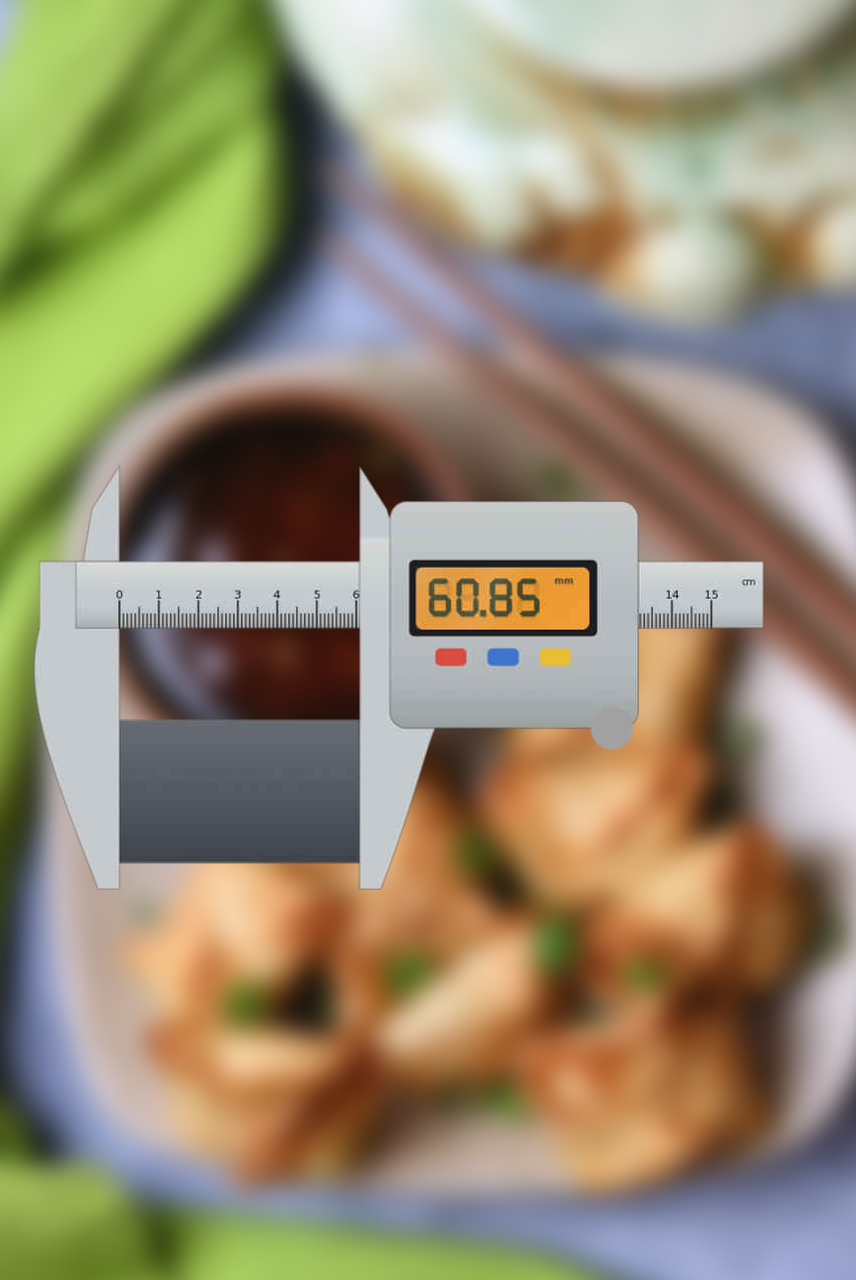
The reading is {"value": 60.85, "unit": "mm"}
